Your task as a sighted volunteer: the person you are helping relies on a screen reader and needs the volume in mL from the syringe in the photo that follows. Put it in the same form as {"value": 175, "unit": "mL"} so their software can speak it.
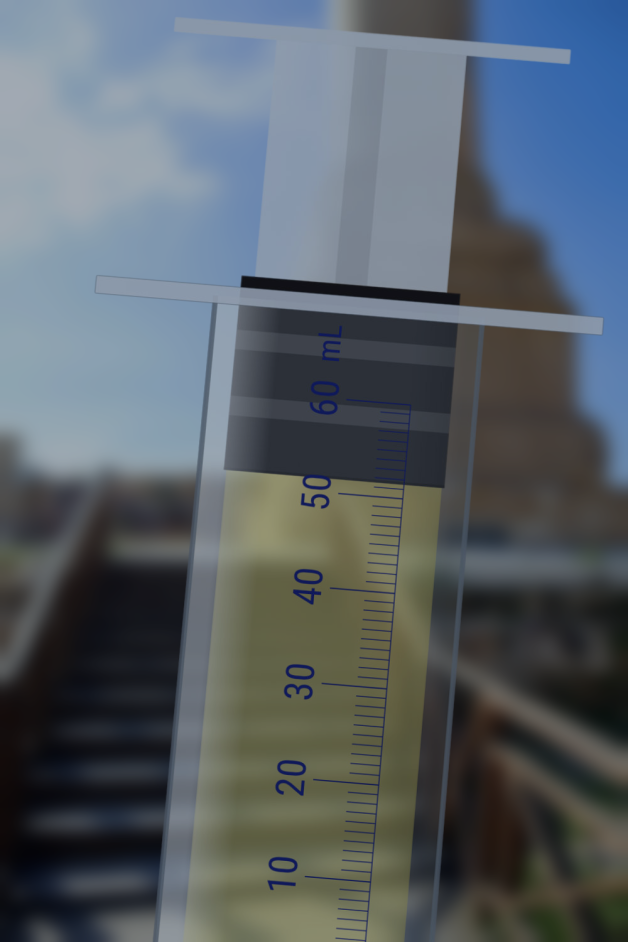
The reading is {"value": 51.5, "unit": "mL"}
